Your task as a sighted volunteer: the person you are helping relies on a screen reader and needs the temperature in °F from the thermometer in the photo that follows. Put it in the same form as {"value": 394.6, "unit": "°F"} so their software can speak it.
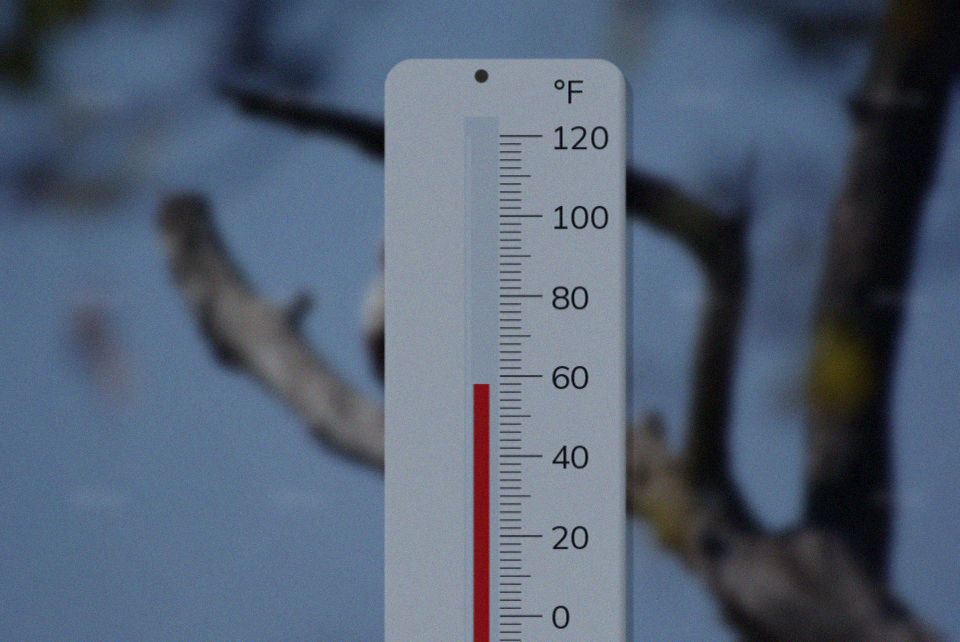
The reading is {"value": 58, "unit": "°F"}
